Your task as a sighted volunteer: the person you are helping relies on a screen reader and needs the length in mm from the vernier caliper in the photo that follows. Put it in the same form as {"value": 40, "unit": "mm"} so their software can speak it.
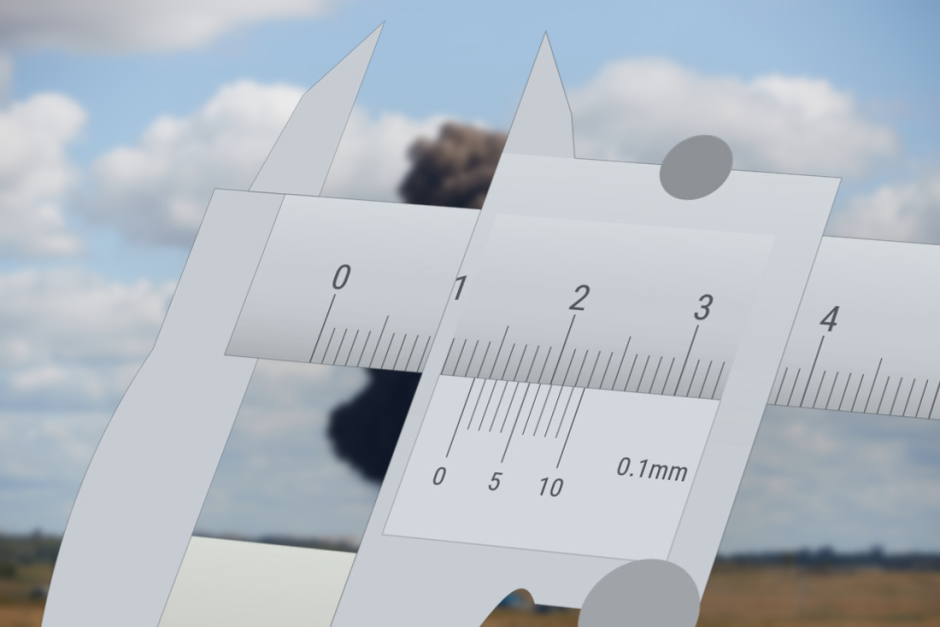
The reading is {"value": 13.8, "unit": "mm"}
